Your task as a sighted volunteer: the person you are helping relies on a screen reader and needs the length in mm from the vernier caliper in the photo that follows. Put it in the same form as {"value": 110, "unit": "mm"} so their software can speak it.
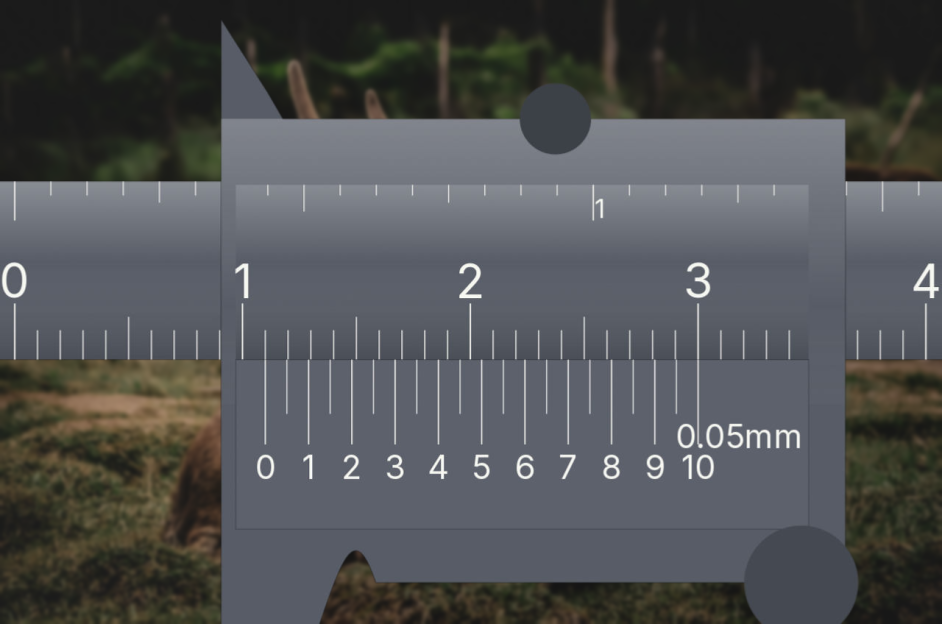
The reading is {"value": 11.00, "unit": "mm"}
